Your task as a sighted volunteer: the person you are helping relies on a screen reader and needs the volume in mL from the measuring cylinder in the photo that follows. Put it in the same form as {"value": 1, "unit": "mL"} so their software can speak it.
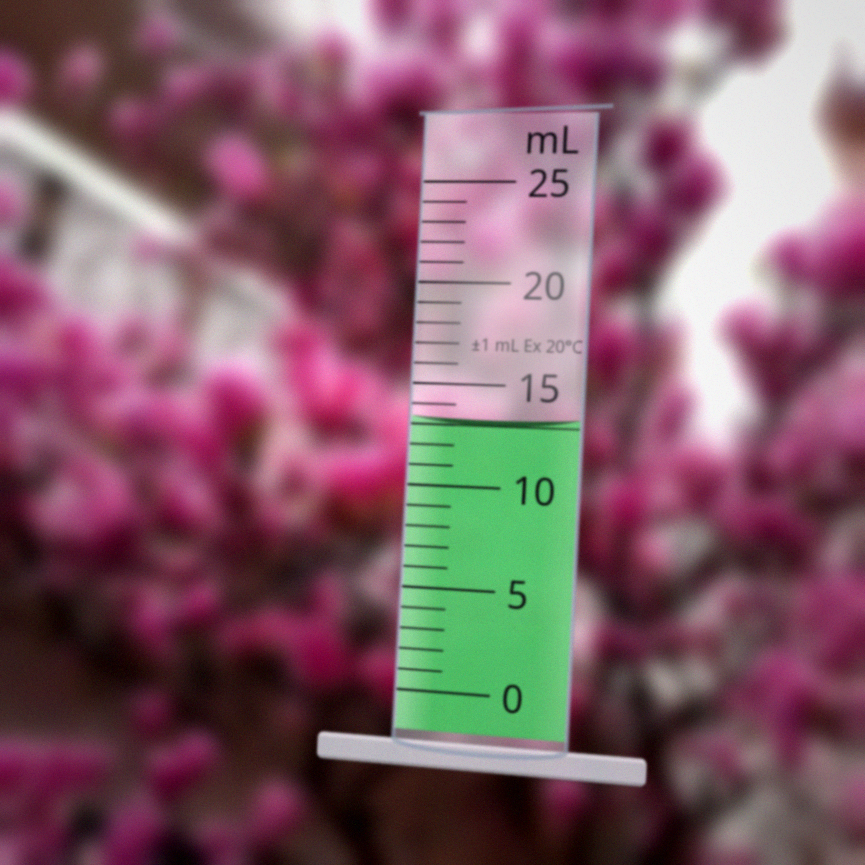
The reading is {"value": 13, "unit": "mL"}
